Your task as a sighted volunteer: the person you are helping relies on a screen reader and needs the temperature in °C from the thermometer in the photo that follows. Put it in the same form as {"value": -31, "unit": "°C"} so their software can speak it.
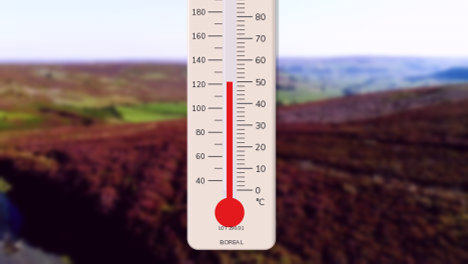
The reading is {"value": 50, "unit": "°C"}
